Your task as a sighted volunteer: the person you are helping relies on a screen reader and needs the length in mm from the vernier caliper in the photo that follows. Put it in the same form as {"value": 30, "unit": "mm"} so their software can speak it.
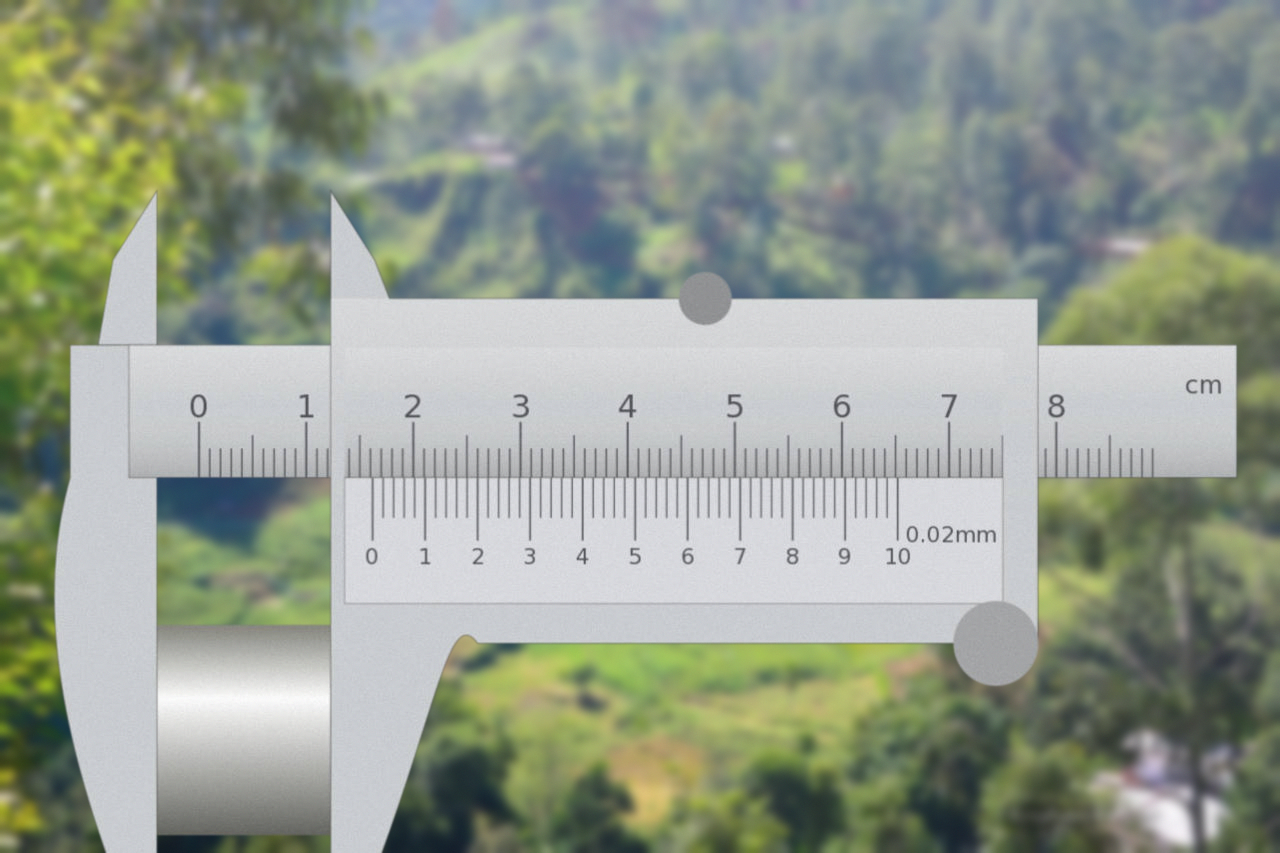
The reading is {"value": 16.2, "unit": "mm"}
